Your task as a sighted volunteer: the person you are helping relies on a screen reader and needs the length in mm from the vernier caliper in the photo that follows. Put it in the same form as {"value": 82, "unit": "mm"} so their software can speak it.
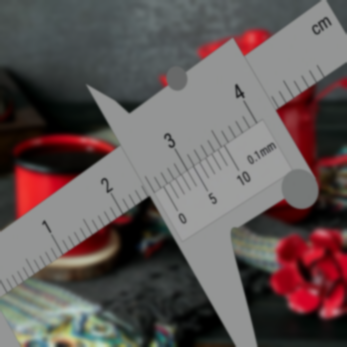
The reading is {"value": 26.4, "unit": "mm"}
